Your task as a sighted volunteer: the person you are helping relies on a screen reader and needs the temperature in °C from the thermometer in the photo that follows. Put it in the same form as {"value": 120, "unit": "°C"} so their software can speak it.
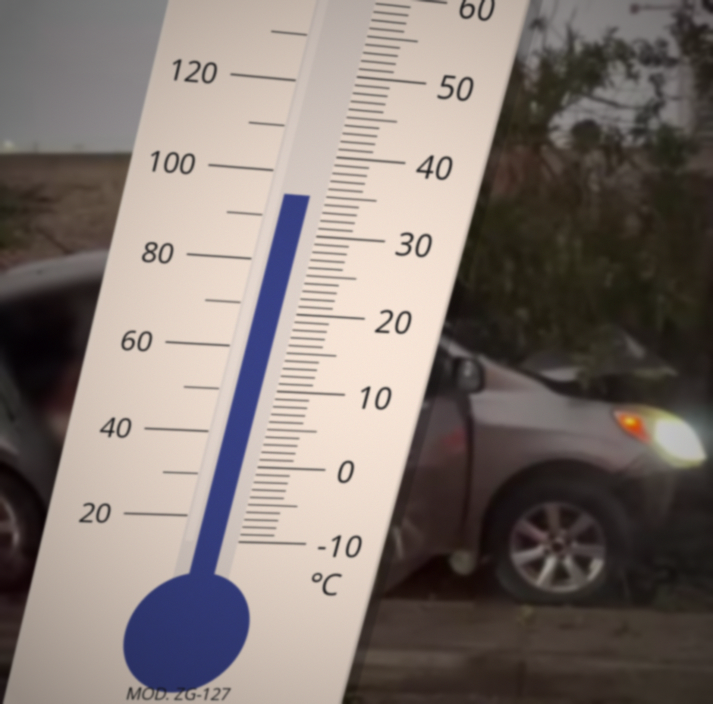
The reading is {"value": 35, "unit": "°C"}
